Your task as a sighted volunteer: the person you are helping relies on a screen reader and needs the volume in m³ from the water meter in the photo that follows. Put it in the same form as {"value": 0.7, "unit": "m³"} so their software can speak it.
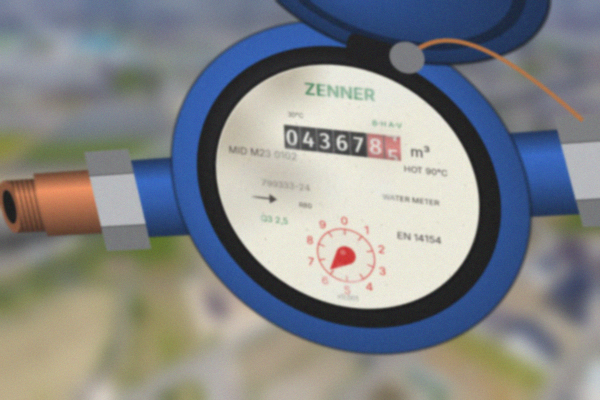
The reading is {"value": 4367.846, "unit": "m³"}
